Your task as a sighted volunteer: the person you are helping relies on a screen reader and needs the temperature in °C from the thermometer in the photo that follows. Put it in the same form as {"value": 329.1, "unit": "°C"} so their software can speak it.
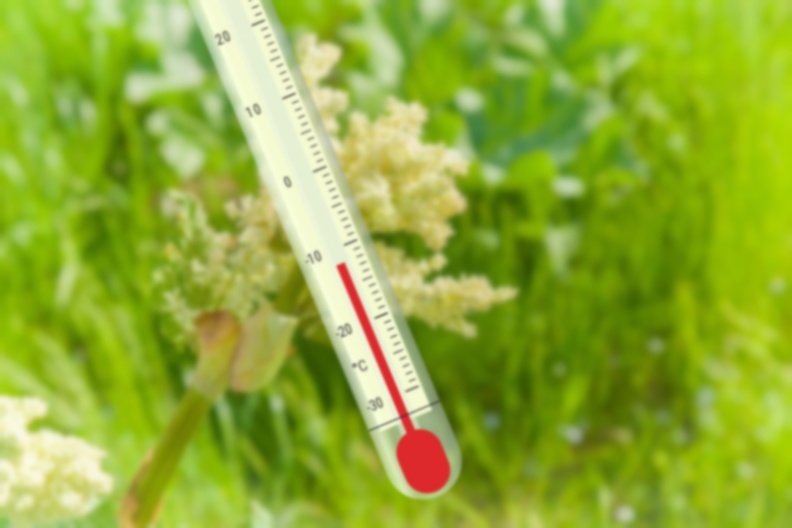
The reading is {"value": -12, "unit": "°C"}
